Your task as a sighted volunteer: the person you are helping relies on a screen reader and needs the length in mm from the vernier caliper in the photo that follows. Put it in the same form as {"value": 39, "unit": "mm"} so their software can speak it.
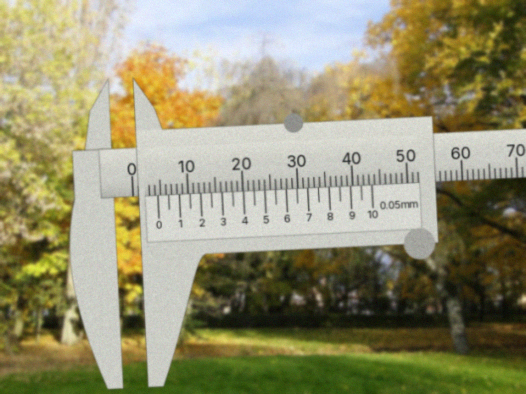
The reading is {"value": 4.5, "unit": "mm"}
